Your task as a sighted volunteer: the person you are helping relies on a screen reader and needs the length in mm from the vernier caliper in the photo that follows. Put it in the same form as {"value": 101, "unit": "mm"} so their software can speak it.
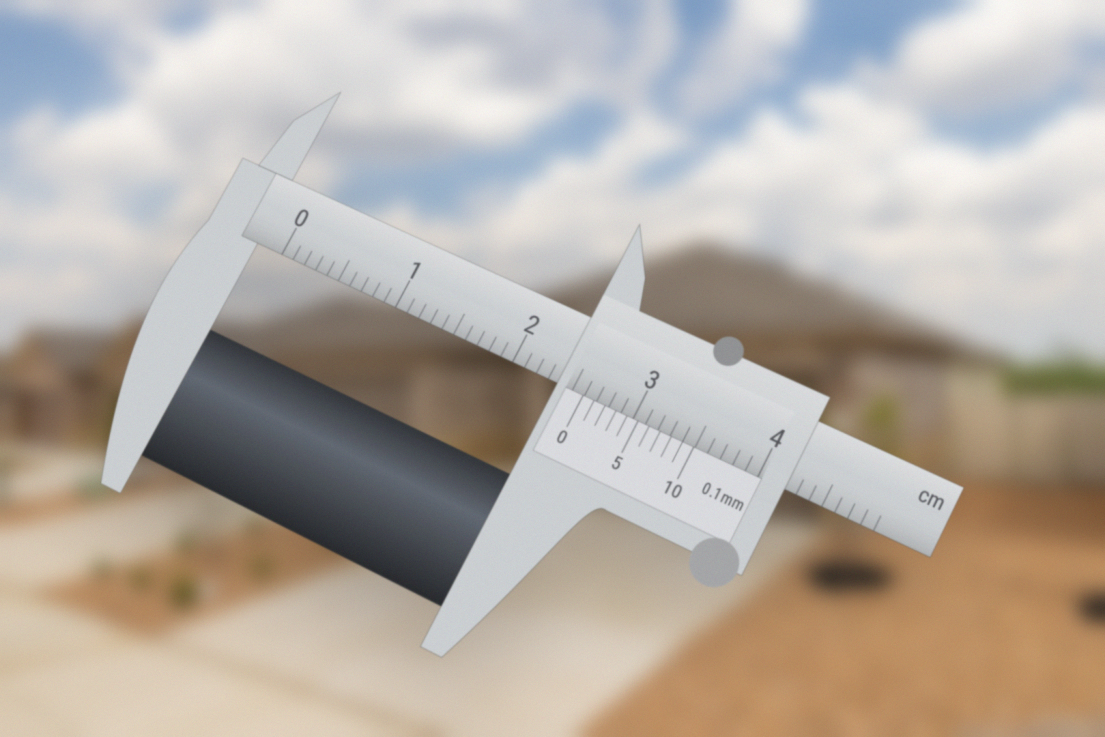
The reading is {"value": 25.9, "unit": "mm"}
